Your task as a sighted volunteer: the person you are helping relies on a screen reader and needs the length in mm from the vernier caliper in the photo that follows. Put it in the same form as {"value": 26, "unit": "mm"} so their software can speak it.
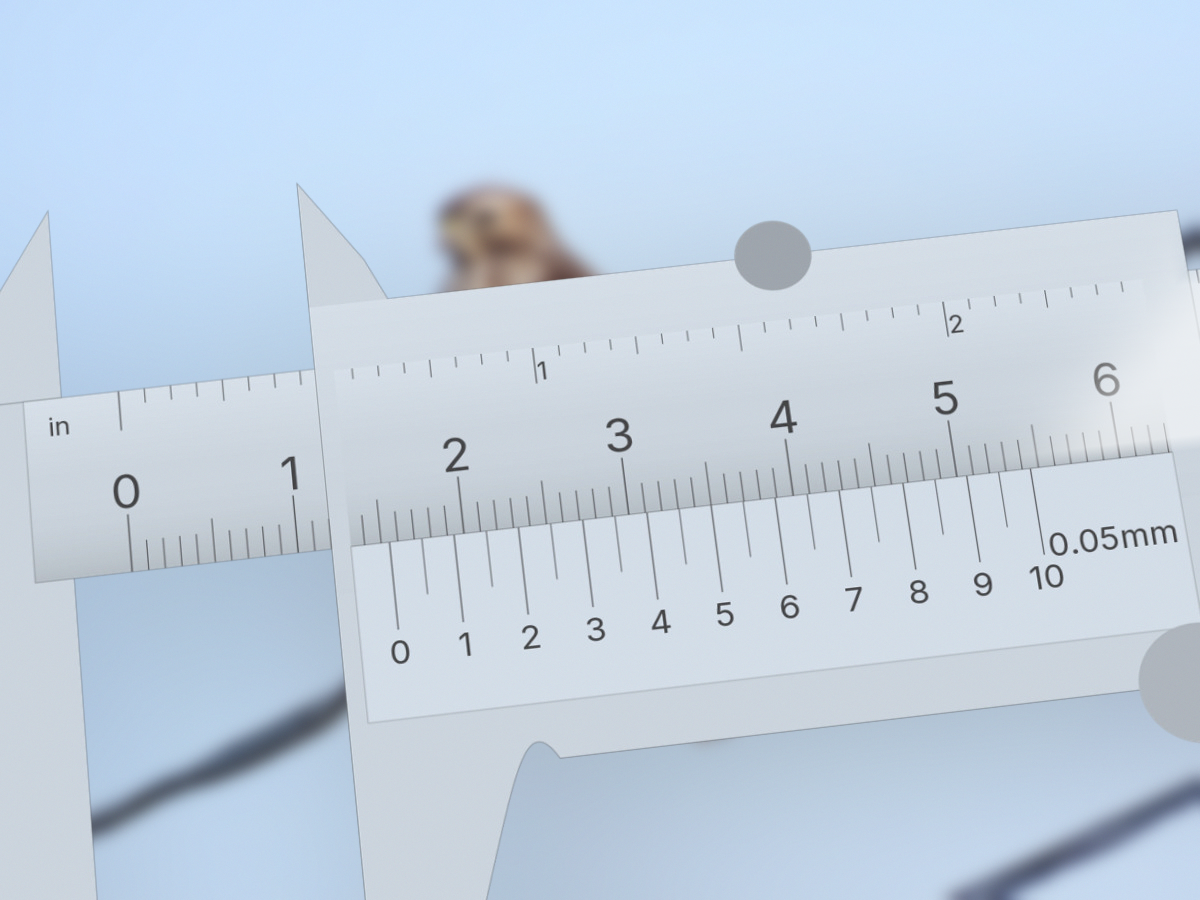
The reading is {"value": 15.5, "unit": "mm"}
